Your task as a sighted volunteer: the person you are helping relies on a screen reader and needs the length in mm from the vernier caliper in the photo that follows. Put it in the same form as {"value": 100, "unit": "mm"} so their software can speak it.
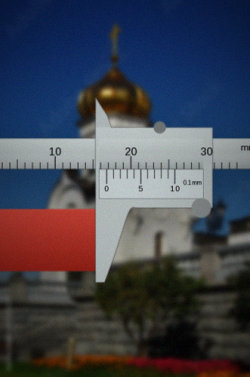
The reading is {"value": 16.8, "unit": "mm"}
